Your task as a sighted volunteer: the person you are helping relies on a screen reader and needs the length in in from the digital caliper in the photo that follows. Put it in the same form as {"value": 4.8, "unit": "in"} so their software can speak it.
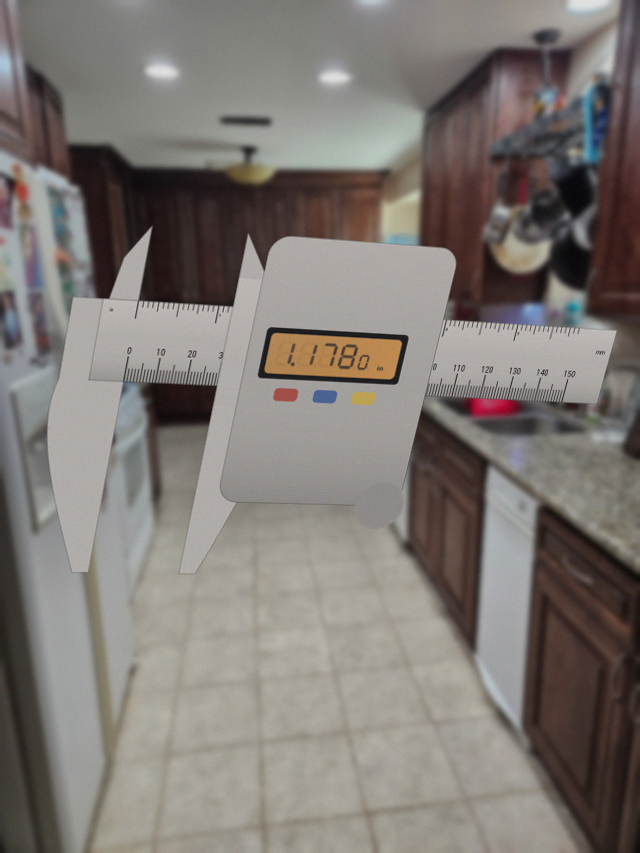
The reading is {"value": 1.1780, "unit": "in"}
